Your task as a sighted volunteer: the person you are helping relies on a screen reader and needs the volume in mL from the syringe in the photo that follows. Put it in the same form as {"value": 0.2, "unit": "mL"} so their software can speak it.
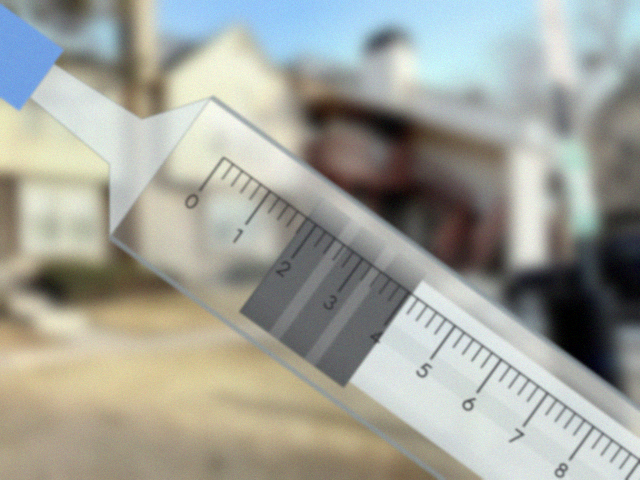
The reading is {"value": 1.8, "unit": "mL"}
